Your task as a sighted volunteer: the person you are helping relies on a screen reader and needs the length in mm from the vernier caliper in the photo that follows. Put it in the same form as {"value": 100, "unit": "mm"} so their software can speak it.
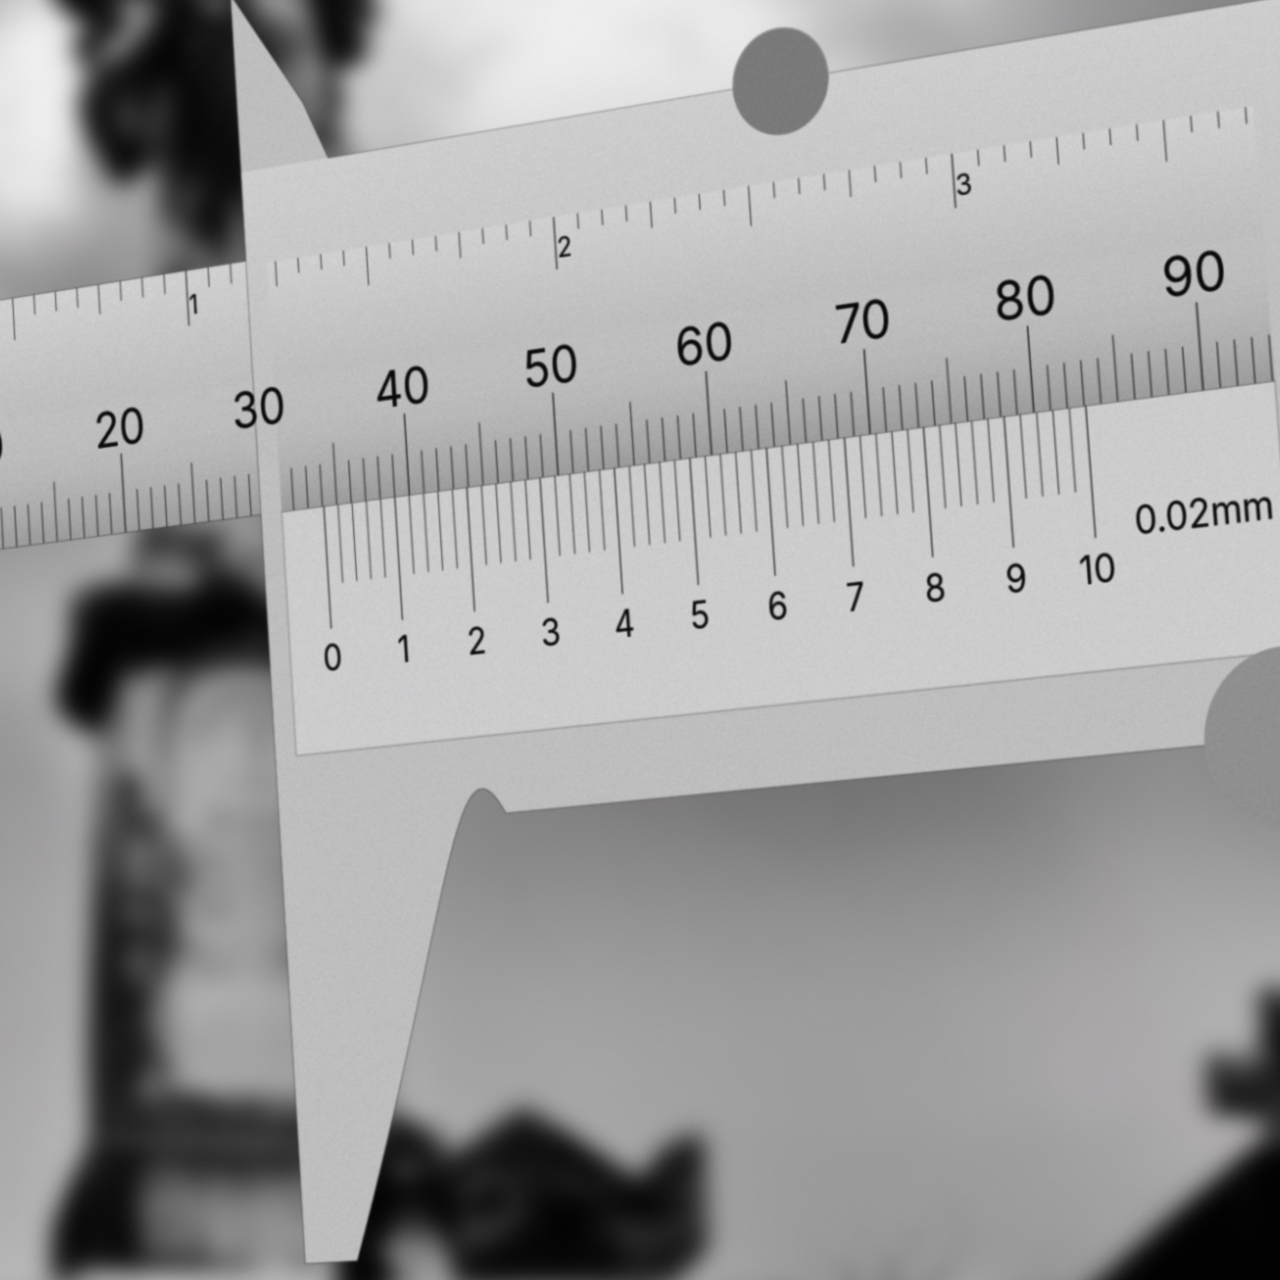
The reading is {"value": 34.1, "unit": "mm"}
